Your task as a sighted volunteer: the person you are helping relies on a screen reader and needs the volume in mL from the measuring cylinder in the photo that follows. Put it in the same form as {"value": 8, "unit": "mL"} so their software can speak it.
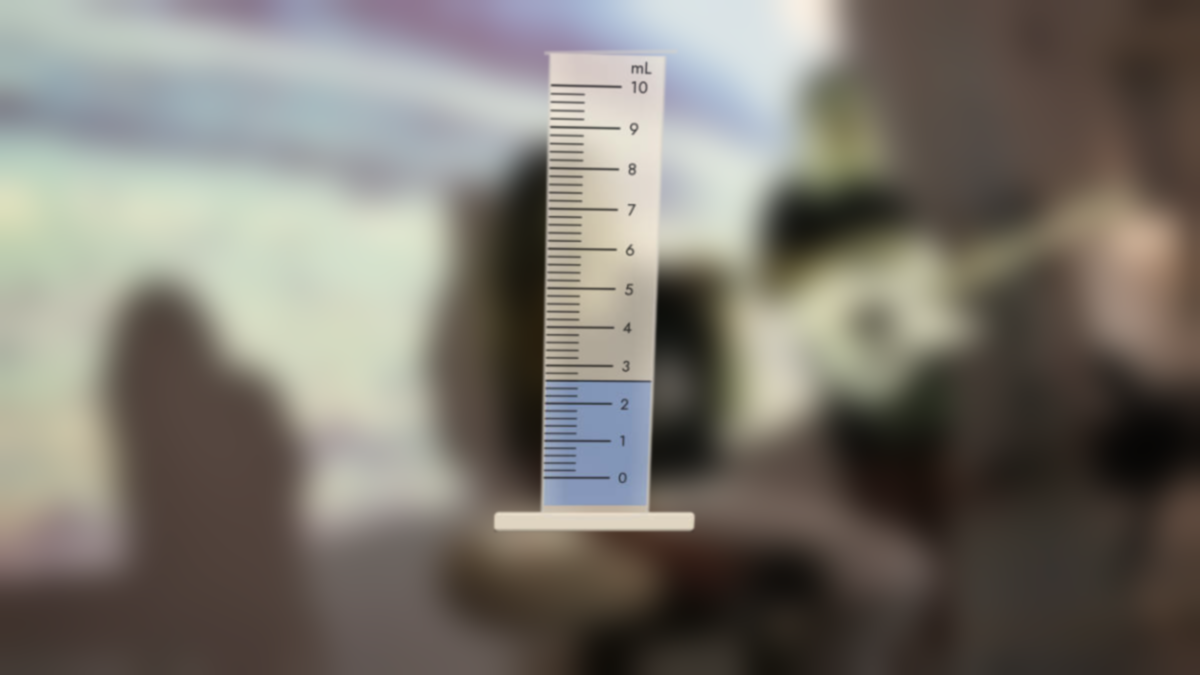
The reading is {"value": 2.6, "unit": "mL"}
